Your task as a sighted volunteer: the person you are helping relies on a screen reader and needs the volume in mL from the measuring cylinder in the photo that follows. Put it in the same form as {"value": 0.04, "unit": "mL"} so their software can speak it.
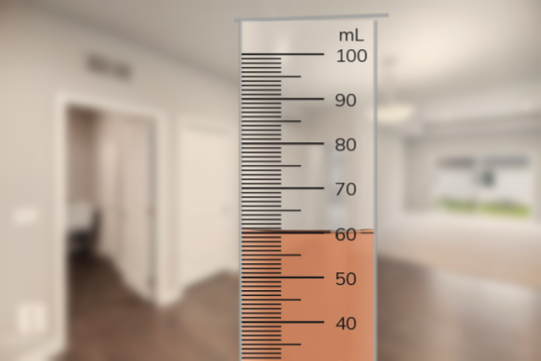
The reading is {"value": 60, "unit": "mL"}
